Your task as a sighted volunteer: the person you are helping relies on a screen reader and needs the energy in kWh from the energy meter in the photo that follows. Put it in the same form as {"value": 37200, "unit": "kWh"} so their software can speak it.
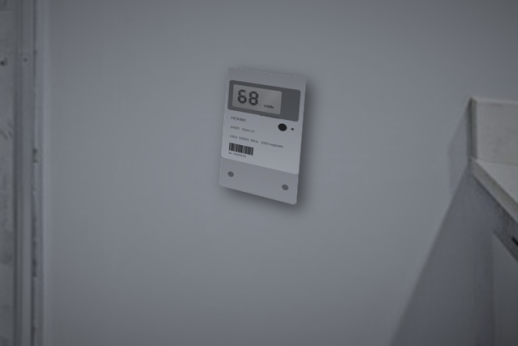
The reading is {"value": 68, "unit": "kWh"}
